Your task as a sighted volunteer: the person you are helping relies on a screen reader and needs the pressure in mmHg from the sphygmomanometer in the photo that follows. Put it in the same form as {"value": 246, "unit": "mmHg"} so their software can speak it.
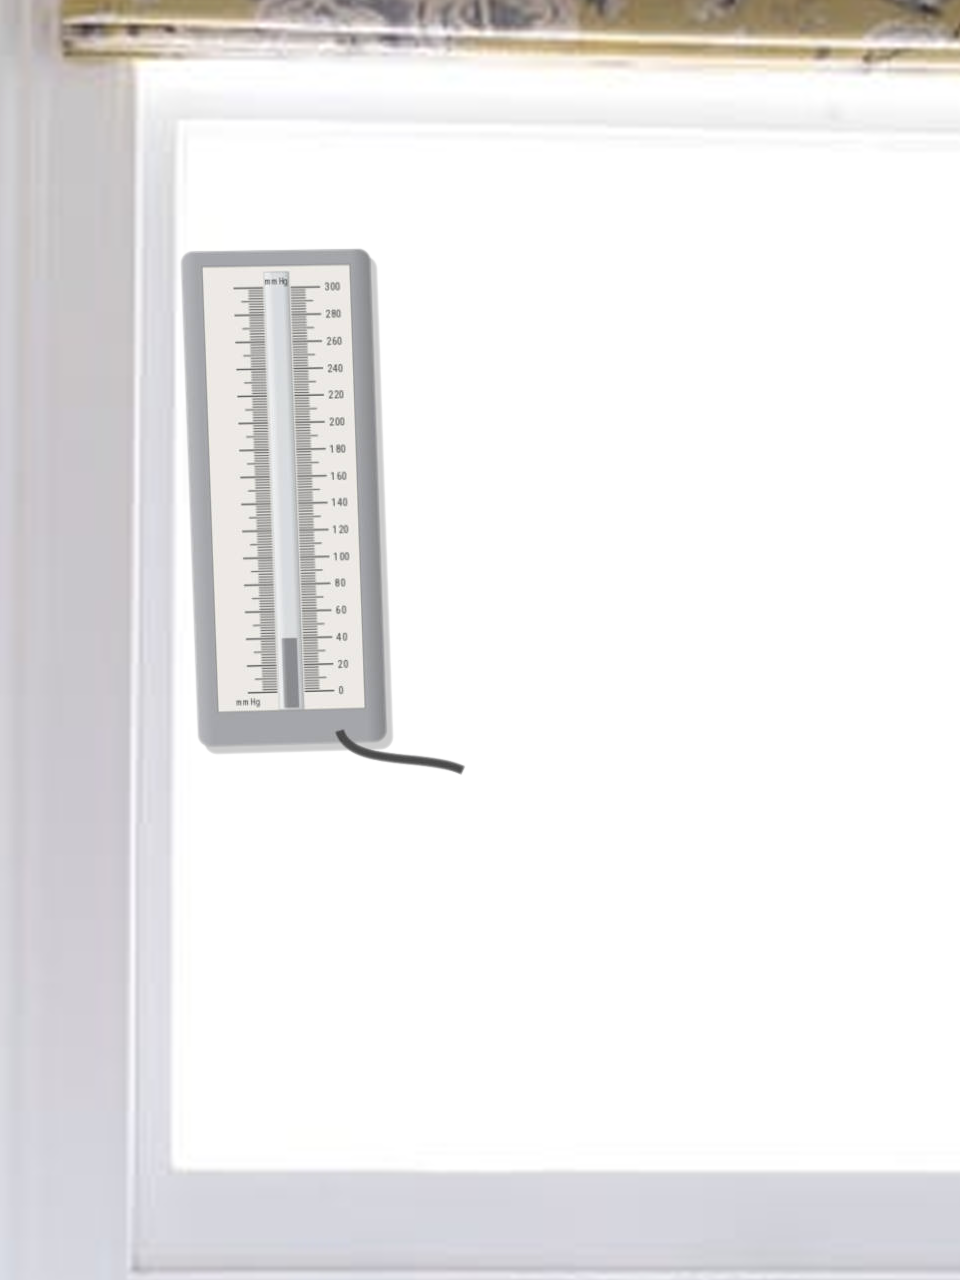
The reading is {"value": 40, "unit": "mmHg"}
